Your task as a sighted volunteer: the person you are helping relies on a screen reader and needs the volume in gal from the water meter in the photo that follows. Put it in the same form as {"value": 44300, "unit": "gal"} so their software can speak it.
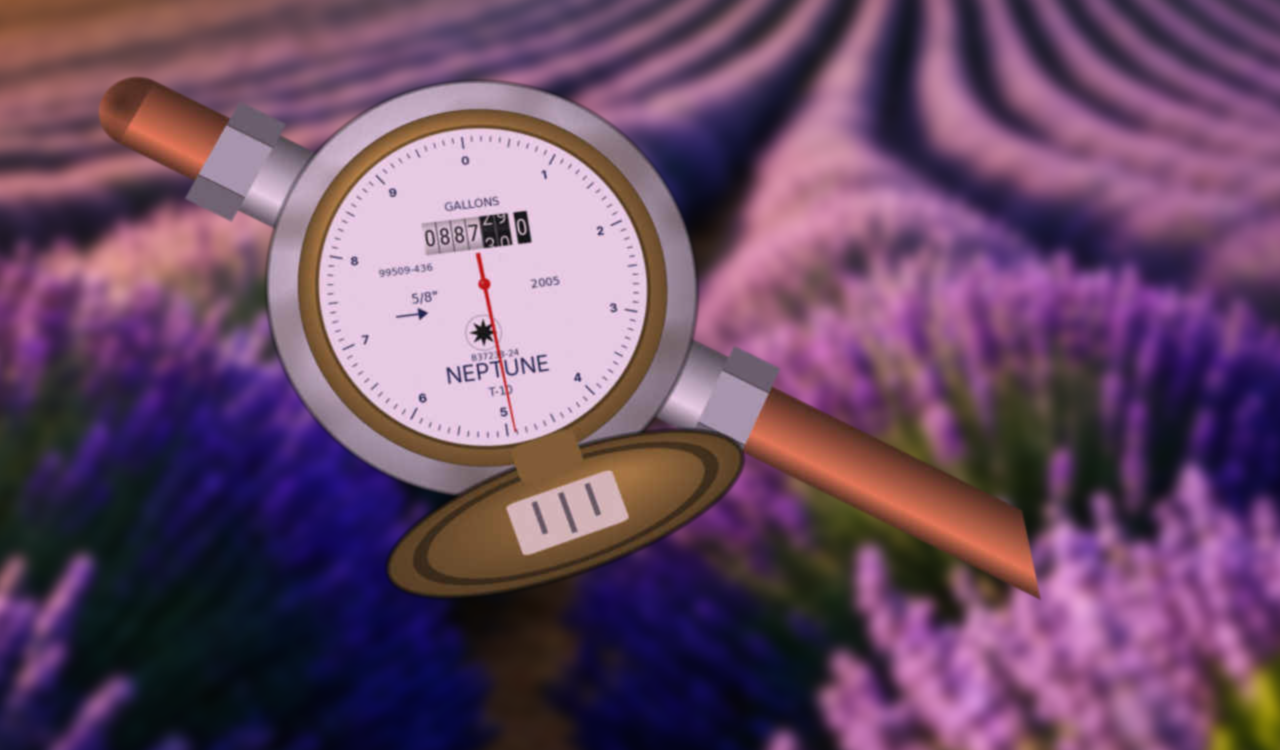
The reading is {"value": 887294.9, "unit": "gal"}
